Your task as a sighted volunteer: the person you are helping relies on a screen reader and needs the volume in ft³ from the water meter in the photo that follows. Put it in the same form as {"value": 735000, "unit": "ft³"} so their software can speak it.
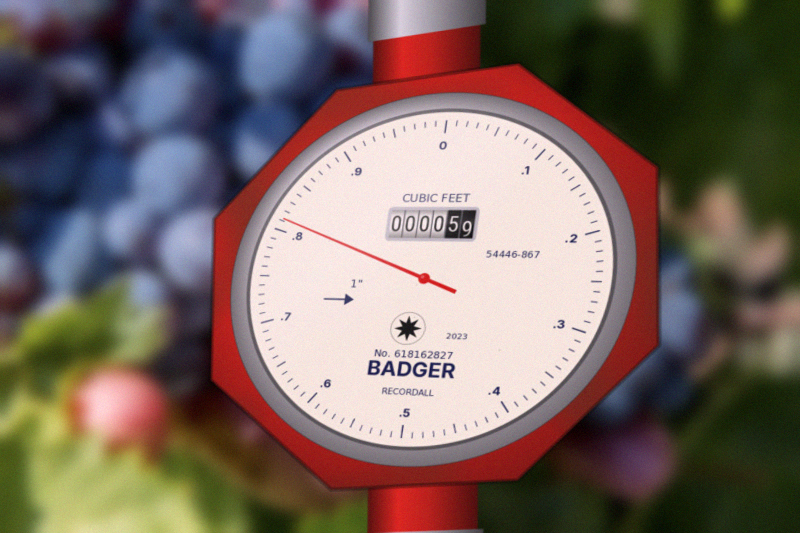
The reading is {"value": 58.81, "unit": "ft³"}
